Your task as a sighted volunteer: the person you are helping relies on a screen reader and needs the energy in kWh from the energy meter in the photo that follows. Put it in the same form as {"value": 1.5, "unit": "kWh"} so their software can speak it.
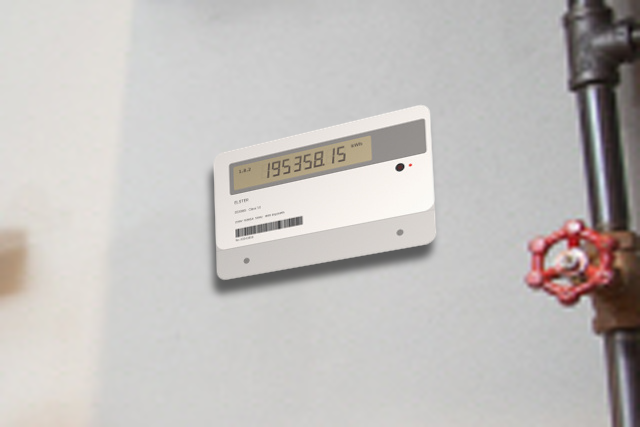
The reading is {"value": 195358.15, "unit": "kWh"}
